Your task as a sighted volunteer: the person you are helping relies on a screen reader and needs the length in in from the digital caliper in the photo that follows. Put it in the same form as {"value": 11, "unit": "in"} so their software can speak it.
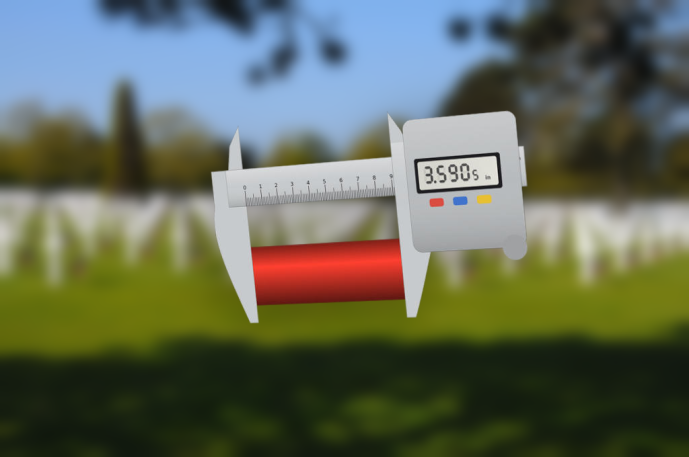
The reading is {"value": 3.5905, "unit": "in"}
